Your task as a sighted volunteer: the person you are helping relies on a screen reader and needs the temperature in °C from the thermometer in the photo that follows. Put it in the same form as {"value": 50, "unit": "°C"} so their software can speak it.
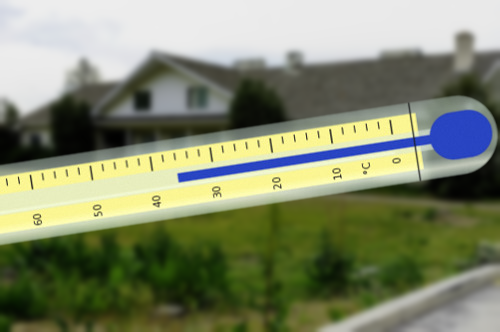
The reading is {"value": 36, "unit": "°C"}
